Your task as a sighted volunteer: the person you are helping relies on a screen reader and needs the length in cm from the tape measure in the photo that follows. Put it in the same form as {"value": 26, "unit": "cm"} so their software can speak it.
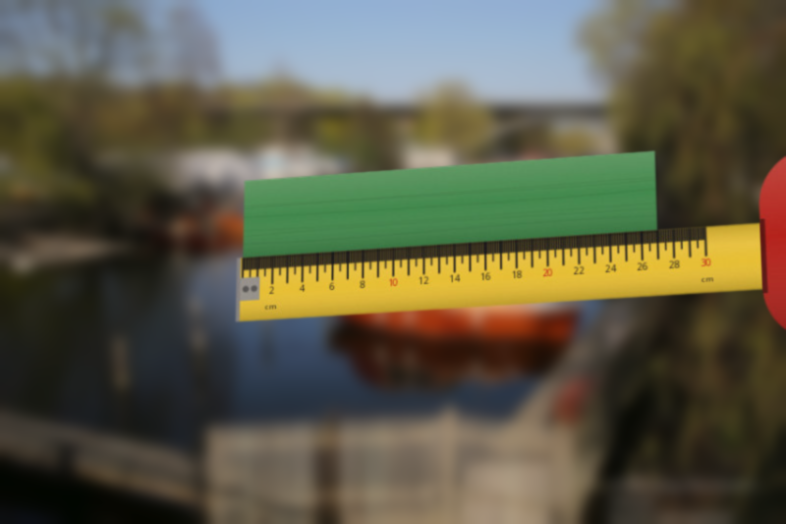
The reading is {"value": 27, "unit": "cm"}
